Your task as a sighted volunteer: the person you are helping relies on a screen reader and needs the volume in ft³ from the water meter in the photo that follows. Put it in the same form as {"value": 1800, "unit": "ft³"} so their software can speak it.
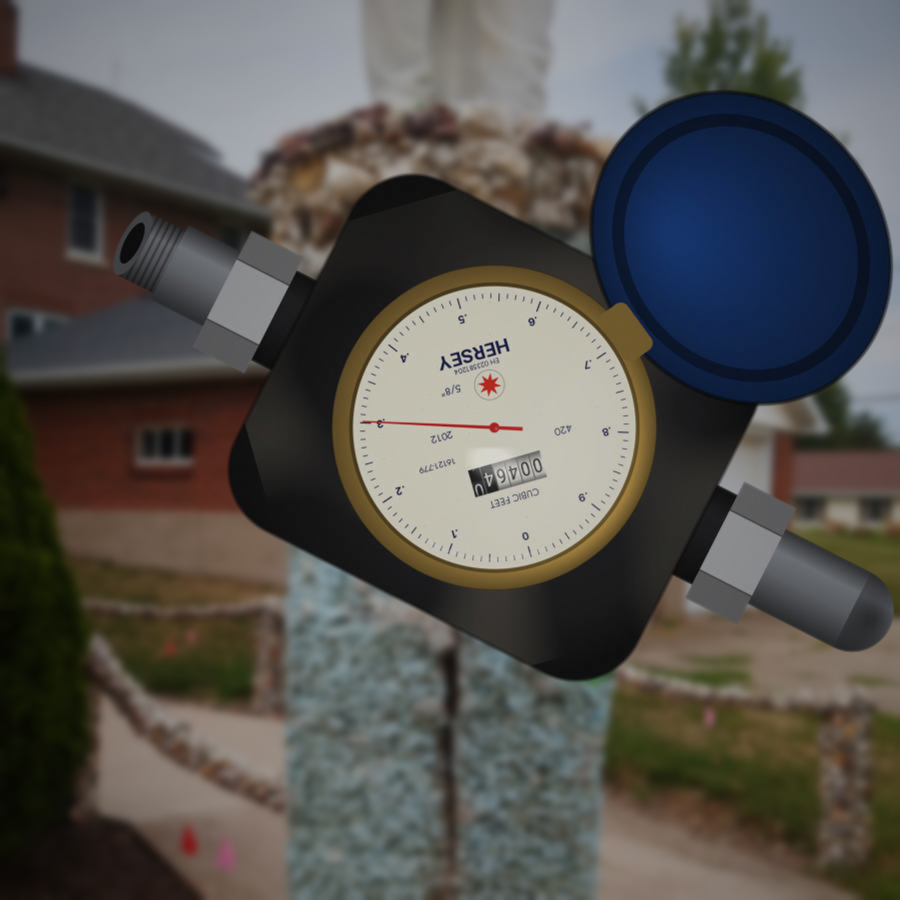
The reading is {"value": 4640.30, "unit": "ft³"}
